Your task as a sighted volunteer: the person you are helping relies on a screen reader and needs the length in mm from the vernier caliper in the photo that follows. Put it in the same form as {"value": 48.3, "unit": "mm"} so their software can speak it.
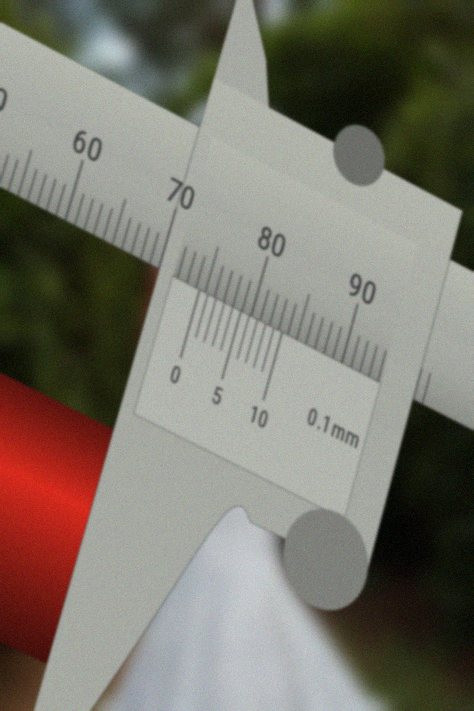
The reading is {"value": 74.4, "unit": "mm"}
